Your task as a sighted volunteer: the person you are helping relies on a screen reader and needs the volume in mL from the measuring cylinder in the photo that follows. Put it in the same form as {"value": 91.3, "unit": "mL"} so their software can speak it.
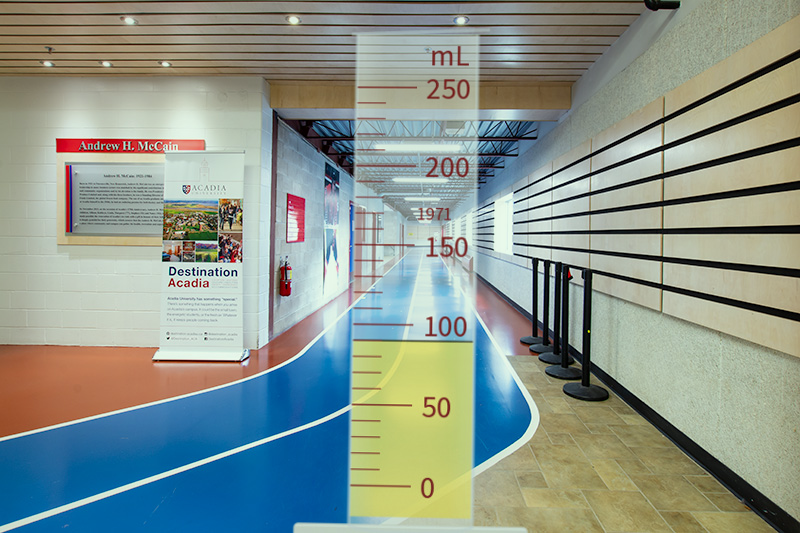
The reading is {"value": 90, "unit": "mL"}
